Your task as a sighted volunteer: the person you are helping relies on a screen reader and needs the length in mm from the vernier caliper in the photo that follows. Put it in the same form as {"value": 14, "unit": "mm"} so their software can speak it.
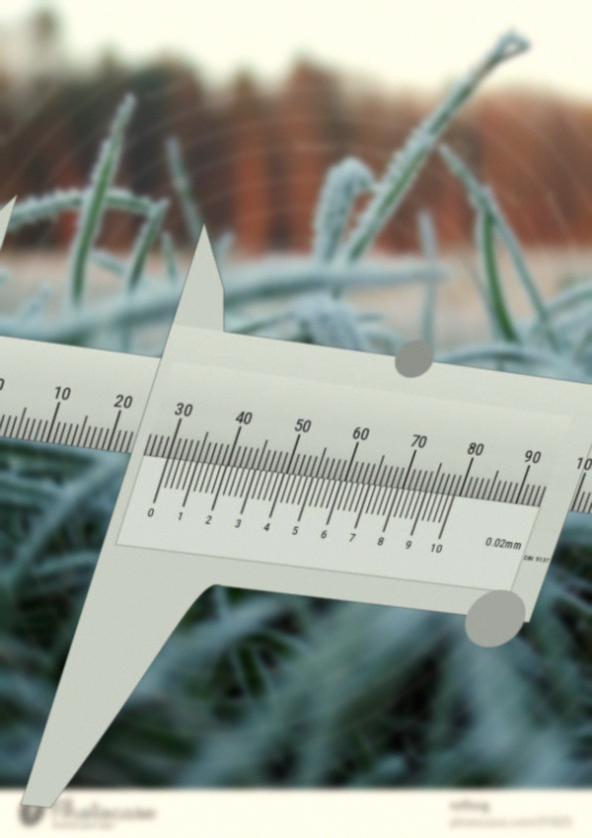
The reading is {"value": 30.0, "unit": "mm"}
